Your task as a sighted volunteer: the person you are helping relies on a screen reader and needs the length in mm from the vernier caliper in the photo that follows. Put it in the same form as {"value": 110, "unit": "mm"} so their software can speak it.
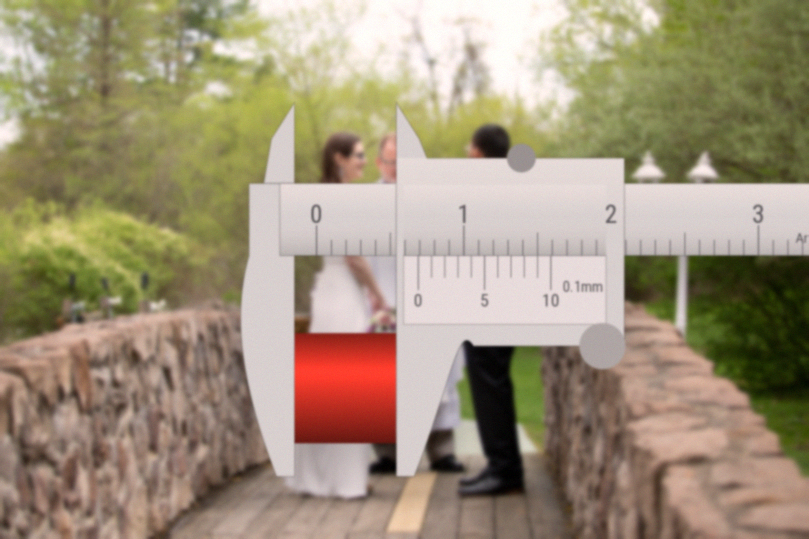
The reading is {"value": 6.9, "unit": "mm"}
